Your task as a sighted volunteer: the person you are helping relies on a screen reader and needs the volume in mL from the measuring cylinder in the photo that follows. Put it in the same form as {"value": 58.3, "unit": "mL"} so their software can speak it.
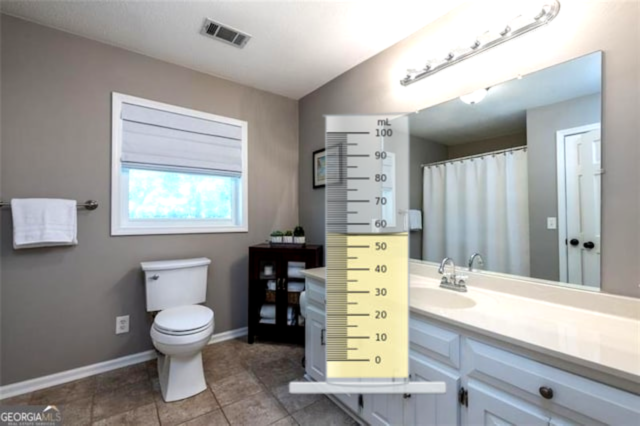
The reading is {"value": 55, "unit": "mL"}
